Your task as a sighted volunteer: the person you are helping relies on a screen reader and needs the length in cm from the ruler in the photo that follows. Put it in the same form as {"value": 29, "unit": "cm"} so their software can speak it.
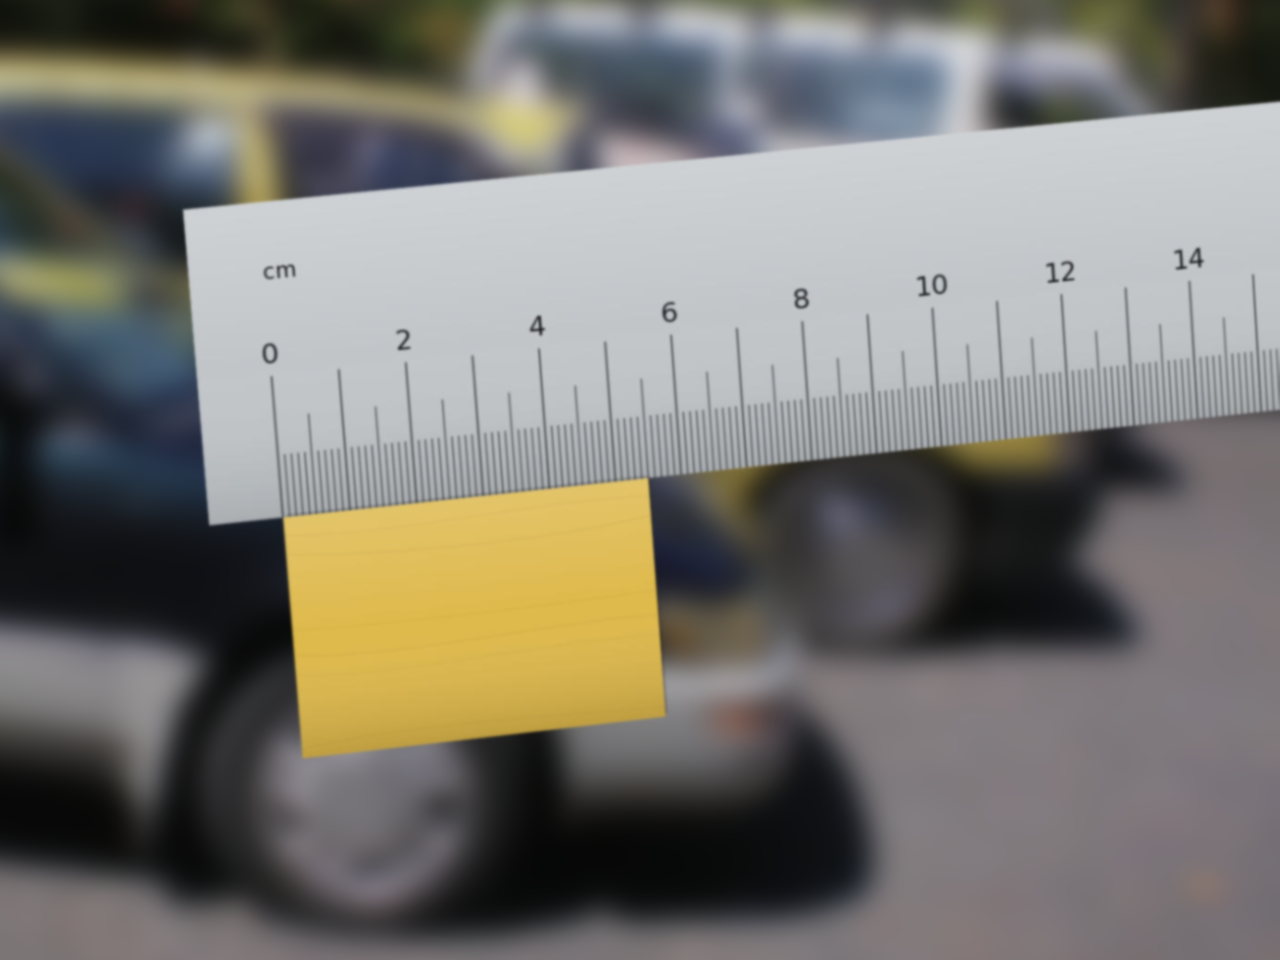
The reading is {"value": 5.5, "unit": "cm"}
